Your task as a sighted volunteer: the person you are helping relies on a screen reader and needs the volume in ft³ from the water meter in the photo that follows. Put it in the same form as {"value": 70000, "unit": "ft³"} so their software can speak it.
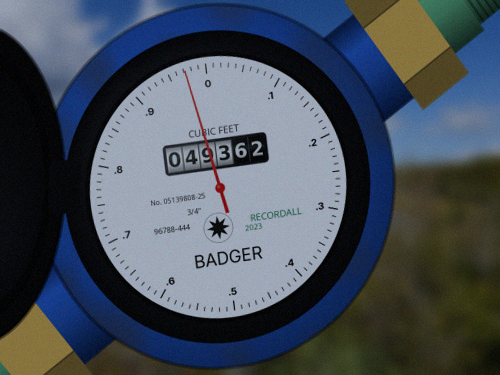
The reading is {"value": 49361.97, "unit": "ft³"}
